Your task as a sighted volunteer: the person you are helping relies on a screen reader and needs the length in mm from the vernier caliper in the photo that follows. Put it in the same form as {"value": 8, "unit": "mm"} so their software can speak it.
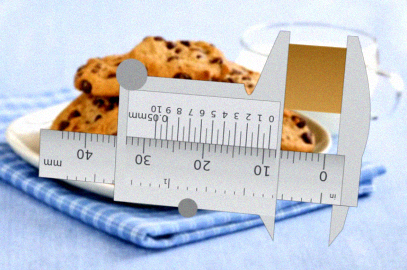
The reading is {"value": 9.2, "unit": "mm"}
